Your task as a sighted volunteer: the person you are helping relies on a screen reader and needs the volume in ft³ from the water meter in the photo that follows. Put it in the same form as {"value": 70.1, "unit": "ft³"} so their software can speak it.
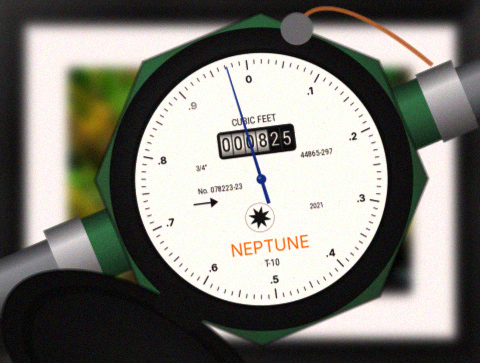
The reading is {"value": 824.97, "unit": "ft³"}
